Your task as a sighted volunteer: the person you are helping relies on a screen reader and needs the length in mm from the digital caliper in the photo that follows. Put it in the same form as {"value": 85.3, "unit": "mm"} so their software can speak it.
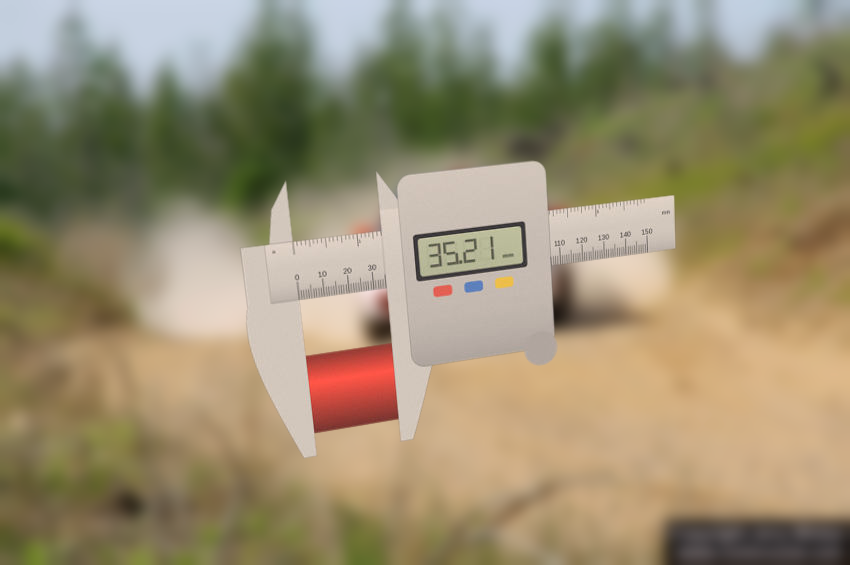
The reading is {"value": 35.21, "unit": "mm"}
